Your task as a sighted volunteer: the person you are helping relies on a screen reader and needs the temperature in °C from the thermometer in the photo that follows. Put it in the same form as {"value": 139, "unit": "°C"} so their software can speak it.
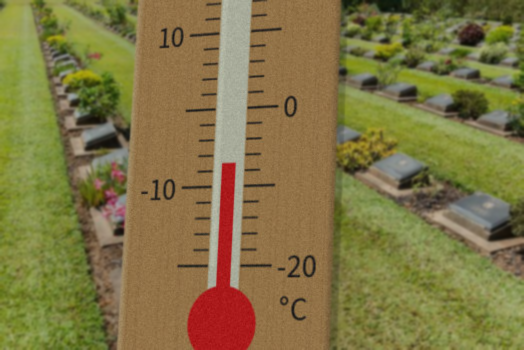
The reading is {"value": -7, "unit": "°C"}
